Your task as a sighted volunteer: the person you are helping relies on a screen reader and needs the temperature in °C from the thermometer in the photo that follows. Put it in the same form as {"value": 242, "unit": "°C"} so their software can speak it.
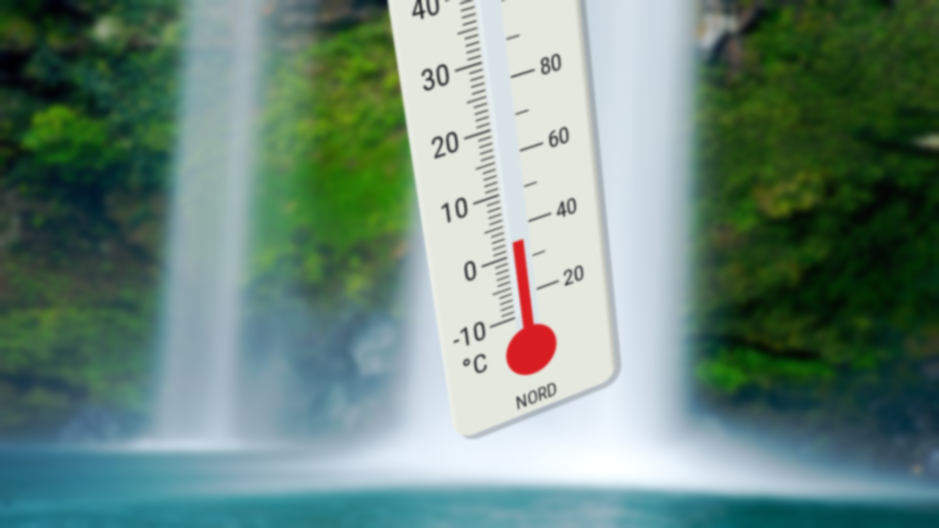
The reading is {"value": 2, "unit": "°C"}
